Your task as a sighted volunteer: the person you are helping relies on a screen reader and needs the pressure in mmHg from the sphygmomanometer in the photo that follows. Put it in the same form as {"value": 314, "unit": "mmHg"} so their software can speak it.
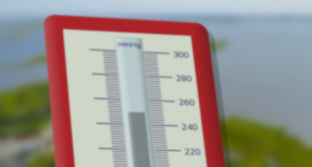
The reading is {"value": 250, "unit": "mmHg"}
